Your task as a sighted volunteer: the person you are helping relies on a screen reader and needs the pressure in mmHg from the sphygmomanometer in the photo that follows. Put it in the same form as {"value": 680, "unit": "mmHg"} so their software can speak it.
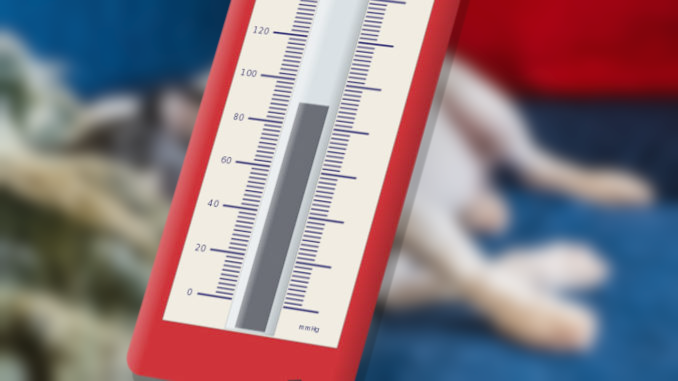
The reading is {"value": 90, "unit": "mmHg"}
